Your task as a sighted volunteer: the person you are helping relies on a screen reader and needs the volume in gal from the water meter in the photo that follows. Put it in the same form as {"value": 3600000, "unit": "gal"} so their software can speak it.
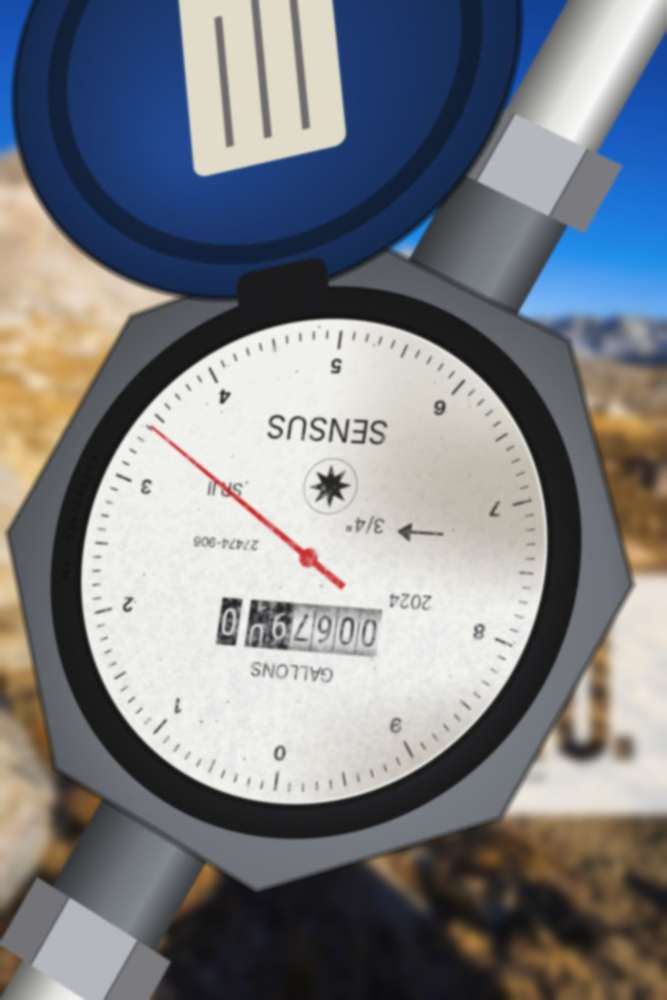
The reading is {"value": 67903.4, "unit": "gal"}
